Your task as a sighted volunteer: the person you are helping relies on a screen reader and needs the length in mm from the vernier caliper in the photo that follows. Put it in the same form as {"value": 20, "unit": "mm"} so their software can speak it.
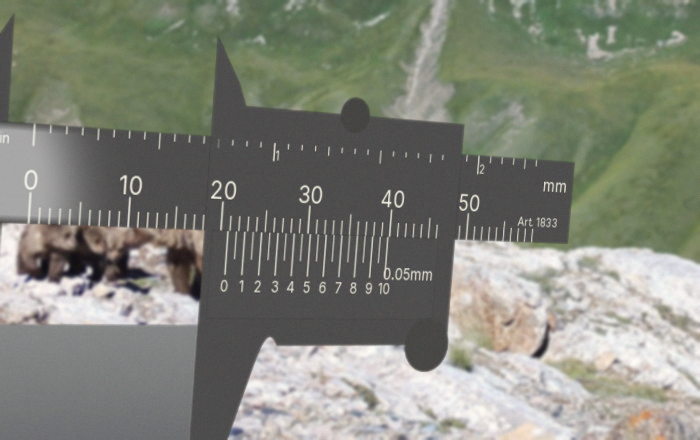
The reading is {"value": 20.8, "unit": "mm"}
